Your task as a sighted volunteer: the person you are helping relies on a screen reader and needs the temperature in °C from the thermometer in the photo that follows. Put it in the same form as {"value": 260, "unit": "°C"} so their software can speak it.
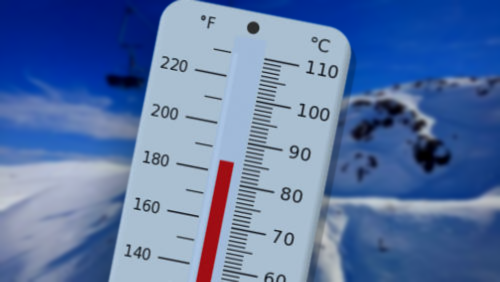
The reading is {"value": 85, "unit": "°C"}
